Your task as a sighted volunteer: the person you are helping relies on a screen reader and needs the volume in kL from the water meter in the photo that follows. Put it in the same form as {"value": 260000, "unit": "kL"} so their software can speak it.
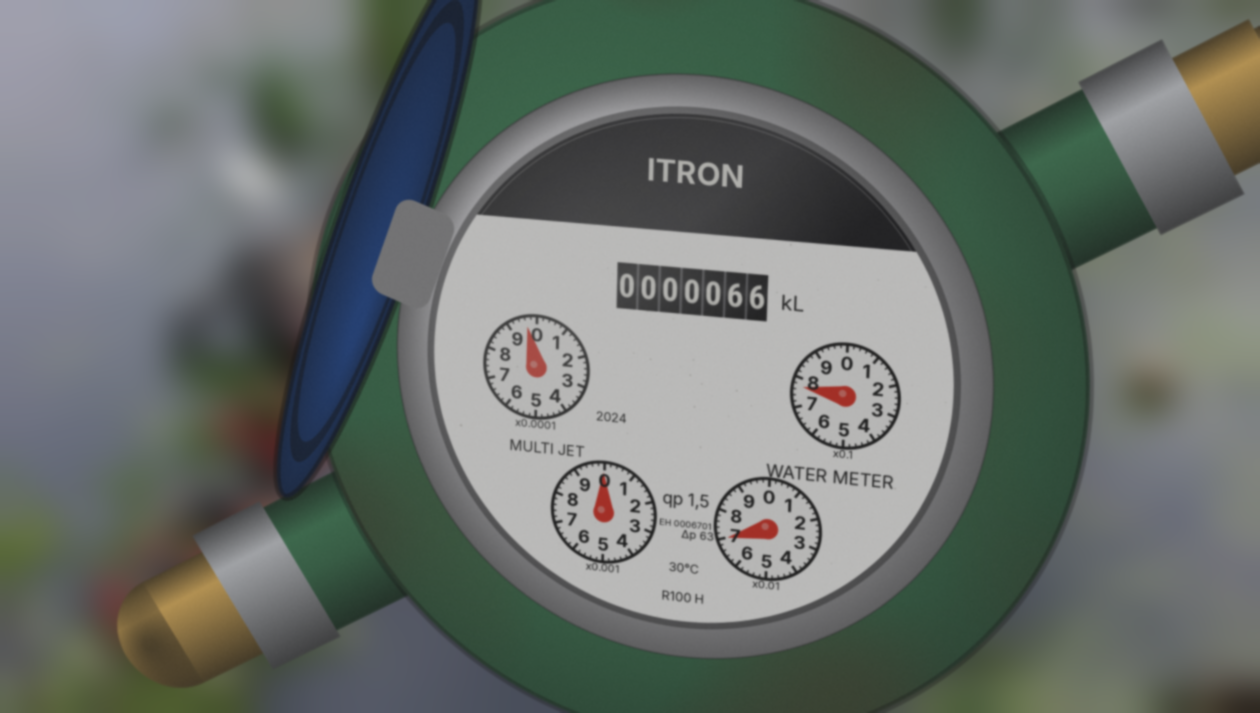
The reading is {"value": 66.7699, "unit": "kL"}
